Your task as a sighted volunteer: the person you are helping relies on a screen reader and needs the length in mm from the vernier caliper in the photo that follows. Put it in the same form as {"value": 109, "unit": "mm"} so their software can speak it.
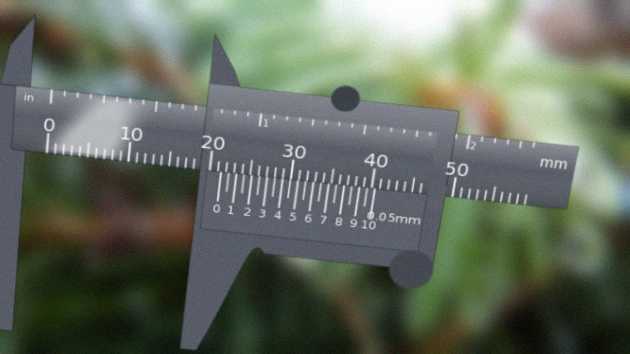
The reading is {"value": 21.4, "unit": "mm"}
